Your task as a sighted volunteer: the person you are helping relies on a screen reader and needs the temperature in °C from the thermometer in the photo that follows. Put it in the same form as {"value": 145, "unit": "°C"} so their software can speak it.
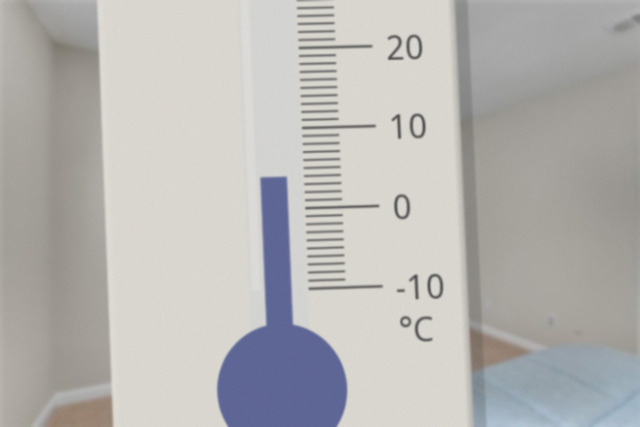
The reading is {"value": 4, "unit": "°C"}
